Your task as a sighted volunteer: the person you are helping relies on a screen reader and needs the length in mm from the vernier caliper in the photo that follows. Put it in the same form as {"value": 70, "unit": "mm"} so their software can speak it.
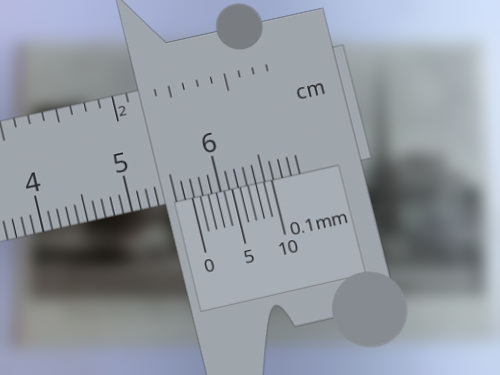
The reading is {"value": 56.8, "unit": "mm"}
